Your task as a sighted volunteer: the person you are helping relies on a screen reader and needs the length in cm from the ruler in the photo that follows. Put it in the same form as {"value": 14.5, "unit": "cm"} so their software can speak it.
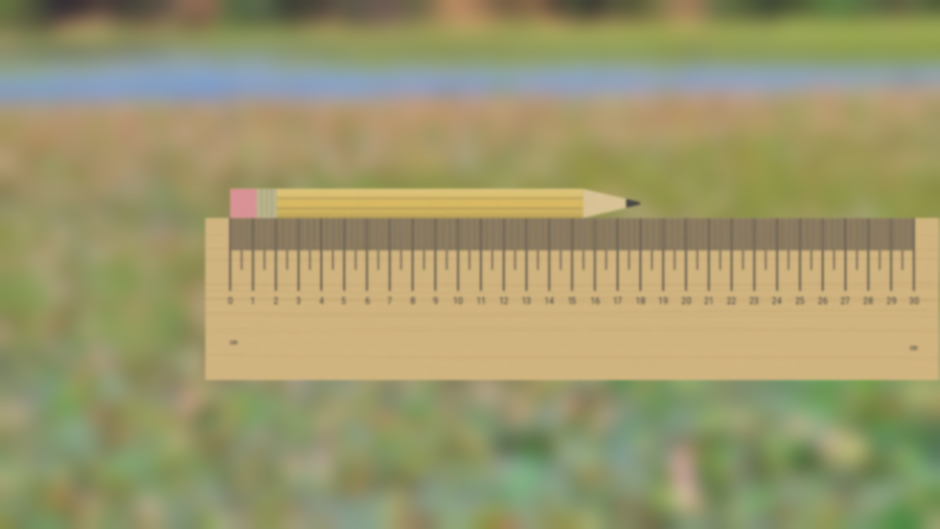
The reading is {"value": 18, "unit": "cm"}
